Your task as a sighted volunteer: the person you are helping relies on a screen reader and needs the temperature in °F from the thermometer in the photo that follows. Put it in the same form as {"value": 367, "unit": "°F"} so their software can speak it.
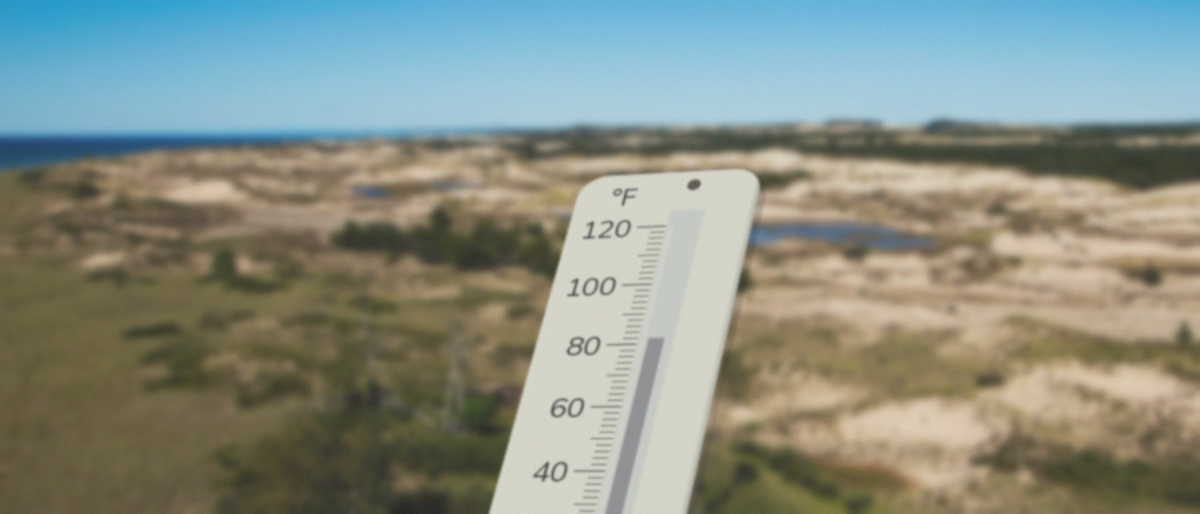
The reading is {"value": 82, "unit": "°F"}
